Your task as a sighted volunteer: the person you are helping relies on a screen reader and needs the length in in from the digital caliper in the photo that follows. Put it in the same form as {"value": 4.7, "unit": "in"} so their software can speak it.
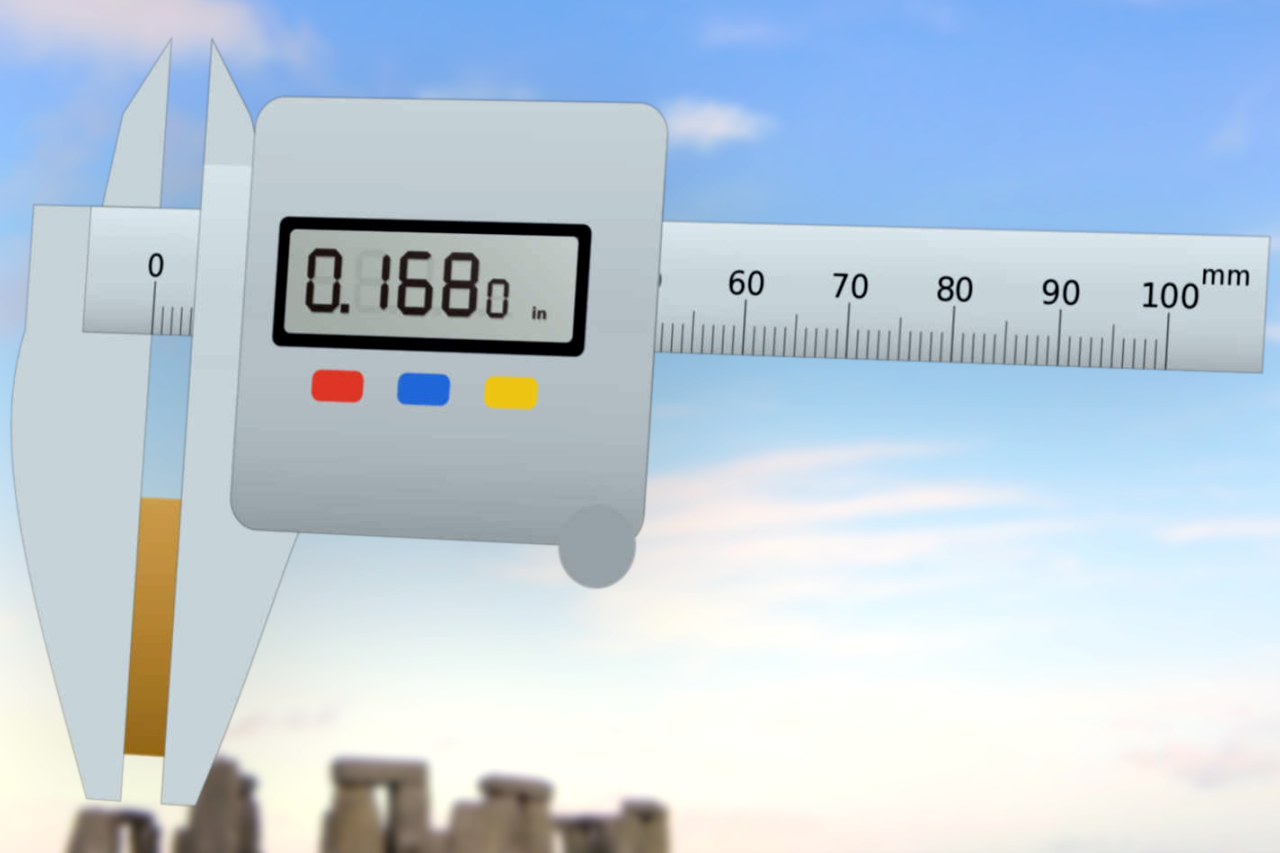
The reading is {"value": 0.1680, "unit": "in"}
